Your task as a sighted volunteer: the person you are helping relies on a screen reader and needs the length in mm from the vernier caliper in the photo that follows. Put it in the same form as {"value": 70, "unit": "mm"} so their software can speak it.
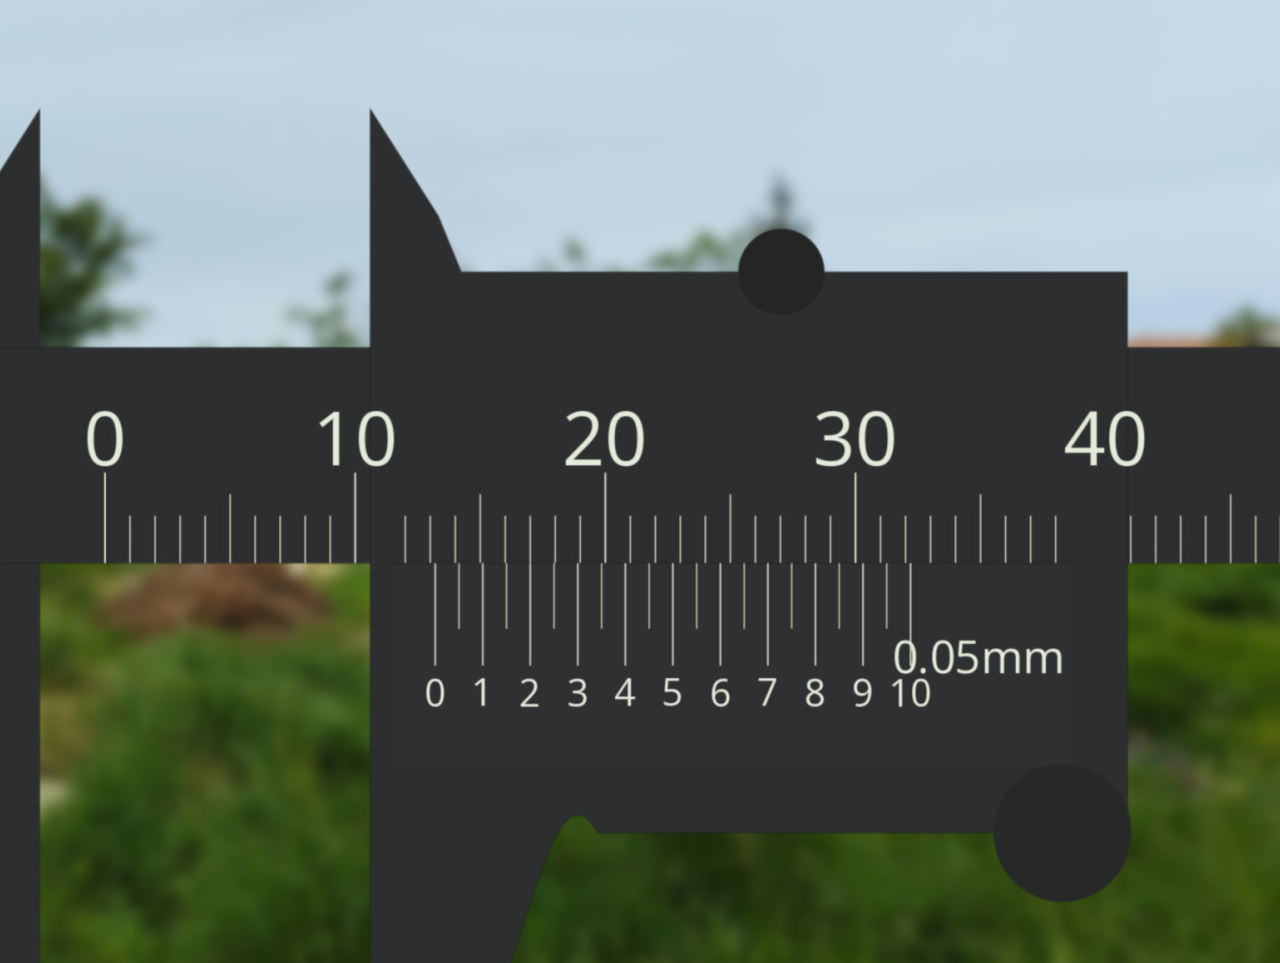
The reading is {"value": 13.2, "unit": "mm"}
